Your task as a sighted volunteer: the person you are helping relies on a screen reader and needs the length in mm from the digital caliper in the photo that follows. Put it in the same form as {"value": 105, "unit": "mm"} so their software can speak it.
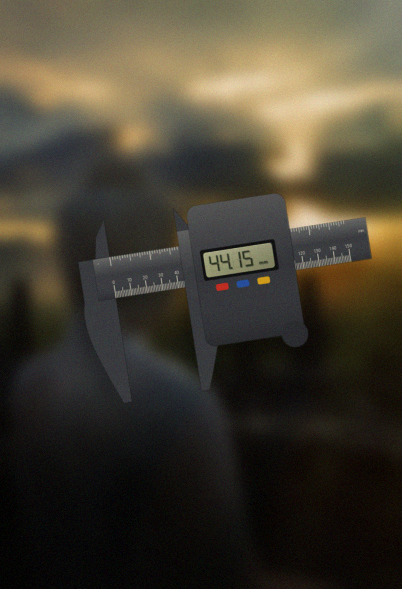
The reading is {"value": 44.15, "unit": "mm"}
